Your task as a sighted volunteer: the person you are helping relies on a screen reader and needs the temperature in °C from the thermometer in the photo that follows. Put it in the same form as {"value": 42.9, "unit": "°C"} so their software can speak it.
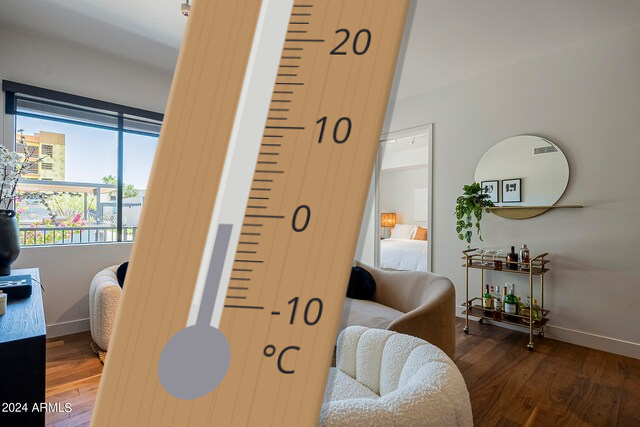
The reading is {"value": -1, "unit": "°C"}
